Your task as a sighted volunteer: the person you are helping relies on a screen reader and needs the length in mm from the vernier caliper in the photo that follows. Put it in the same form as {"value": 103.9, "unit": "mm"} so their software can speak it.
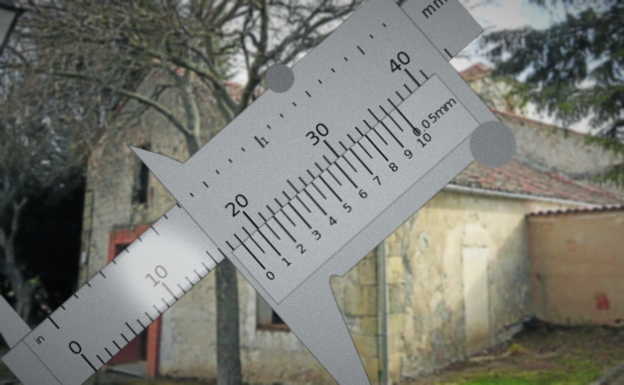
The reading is {"value": 18.0, "unit": "mm"}
